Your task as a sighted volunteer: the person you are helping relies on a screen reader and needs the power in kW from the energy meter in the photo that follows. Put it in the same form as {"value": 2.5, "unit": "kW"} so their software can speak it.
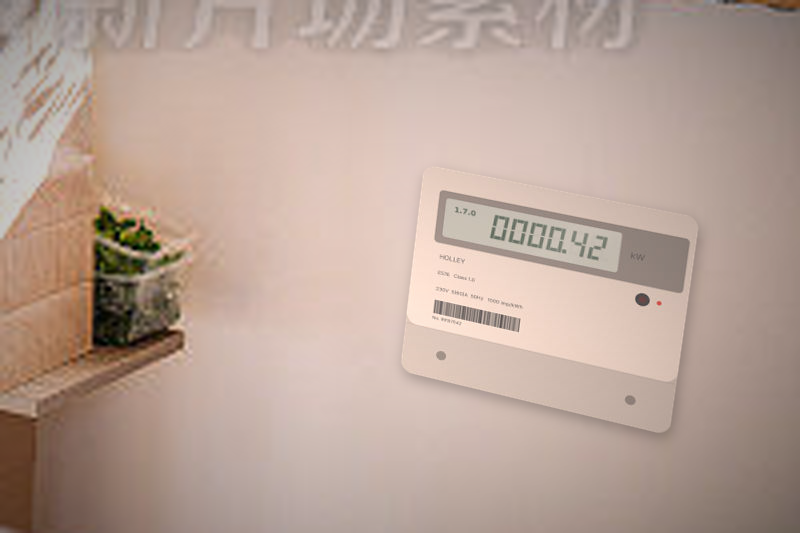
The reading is {"value": 0.42, "unit": "kW"}
